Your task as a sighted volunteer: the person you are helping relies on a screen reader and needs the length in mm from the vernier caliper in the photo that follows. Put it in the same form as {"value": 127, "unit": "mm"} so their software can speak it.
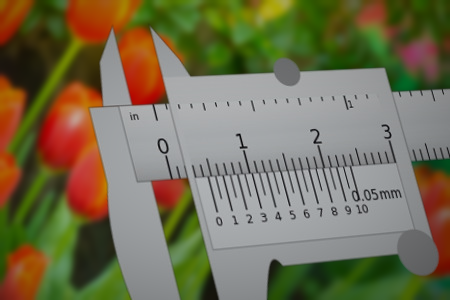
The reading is {"value": 4.6, "unit": "mm"}
